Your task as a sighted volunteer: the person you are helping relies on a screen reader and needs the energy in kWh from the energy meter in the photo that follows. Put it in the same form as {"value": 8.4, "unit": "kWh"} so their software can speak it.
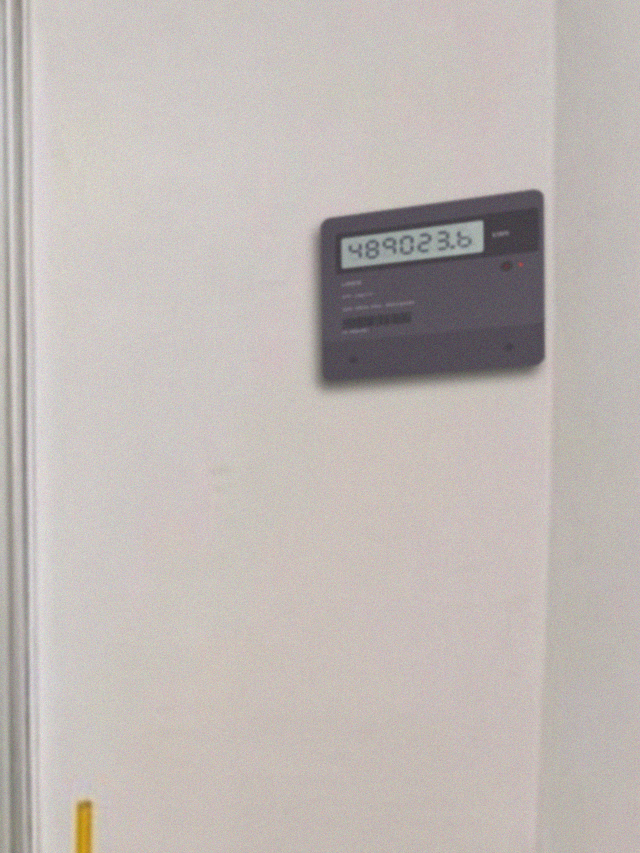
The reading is {"value": 489023.6, "unit": "kWh"}
